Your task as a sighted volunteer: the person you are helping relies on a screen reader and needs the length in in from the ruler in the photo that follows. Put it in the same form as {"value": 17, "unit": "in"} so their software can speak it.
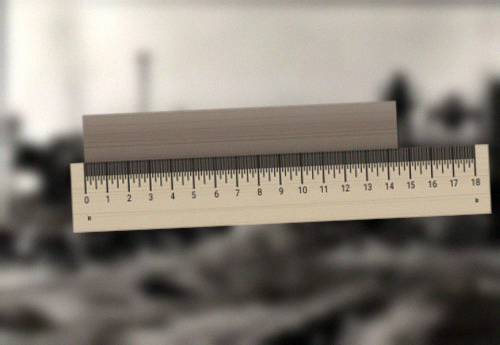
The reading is {"value": 14.5, "unit": "in"}
